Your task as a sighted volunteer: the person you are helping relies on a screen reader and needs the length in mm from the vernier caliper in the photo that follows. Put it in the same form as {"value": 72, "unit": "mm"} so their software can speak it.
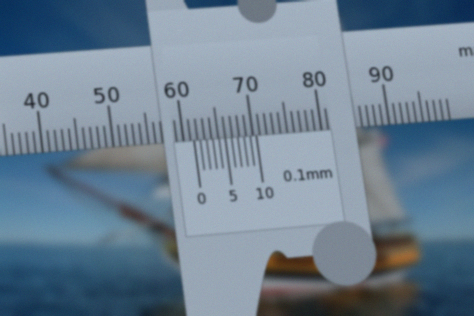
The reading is {"value": 61.5, "unit": "mm"}
